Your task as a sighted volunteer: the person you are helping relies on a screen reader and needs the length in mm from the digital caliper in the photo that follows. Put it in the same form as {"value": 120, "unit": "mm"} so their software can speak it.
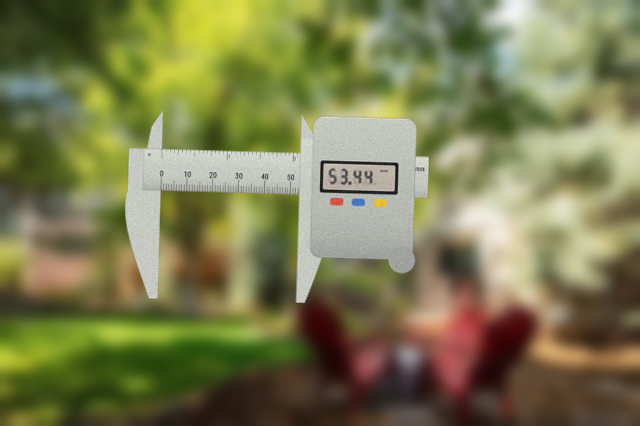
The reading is {"value": 53.44, "unit": "mm"}
